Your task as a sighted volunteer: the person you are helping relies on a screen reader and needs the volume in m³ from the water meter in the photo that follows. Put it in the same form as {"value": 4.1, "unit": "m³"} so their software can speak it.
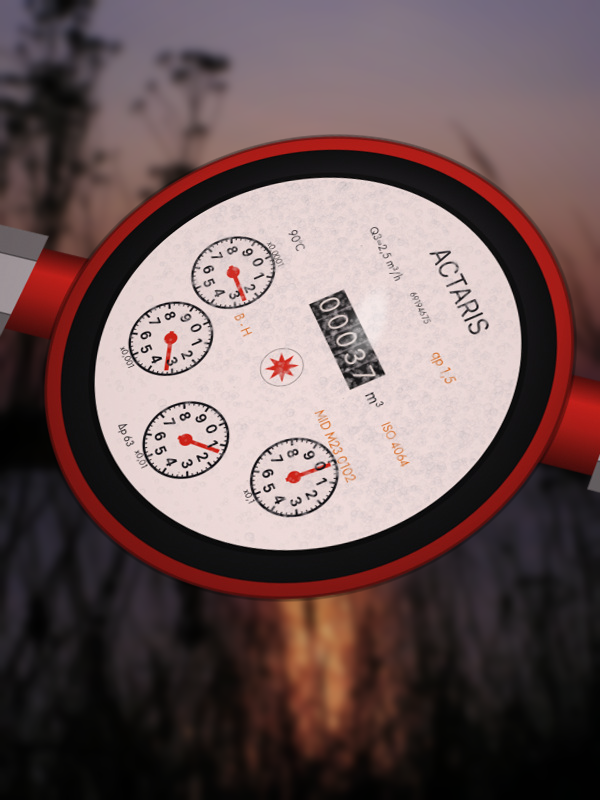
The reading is {"value": 37.0132, "unit": "m³"}
